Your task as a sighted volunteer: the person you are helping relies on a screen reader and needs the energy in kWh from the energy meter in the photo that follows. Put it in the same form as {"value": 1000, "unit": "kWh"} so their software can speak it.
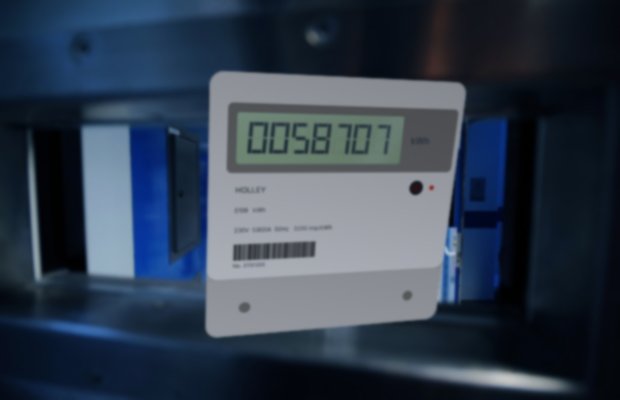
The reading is {"value": 58707, "unit": "kWh"}
